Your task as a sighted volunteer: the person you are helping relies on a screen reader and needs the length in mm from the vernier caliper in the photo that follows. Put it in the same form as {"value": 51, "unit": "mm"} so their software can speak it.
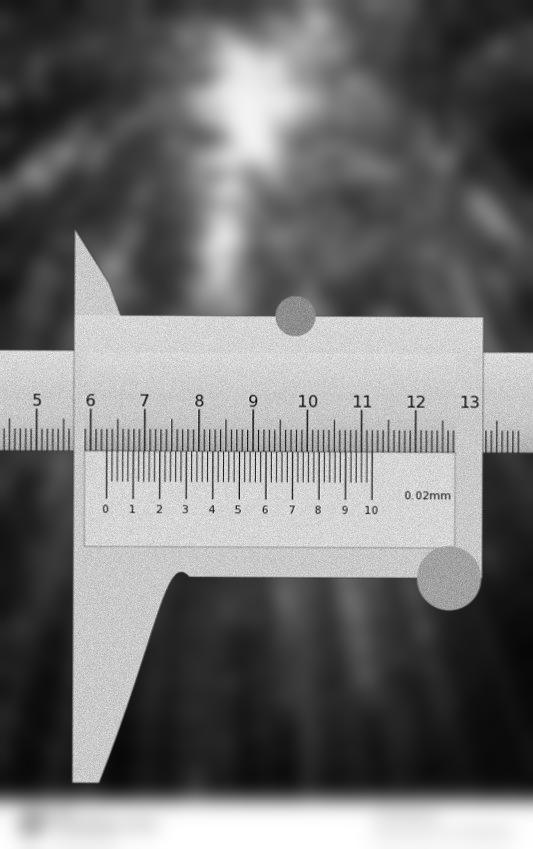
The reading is {"value": 63.0, "unit": "mm"}
